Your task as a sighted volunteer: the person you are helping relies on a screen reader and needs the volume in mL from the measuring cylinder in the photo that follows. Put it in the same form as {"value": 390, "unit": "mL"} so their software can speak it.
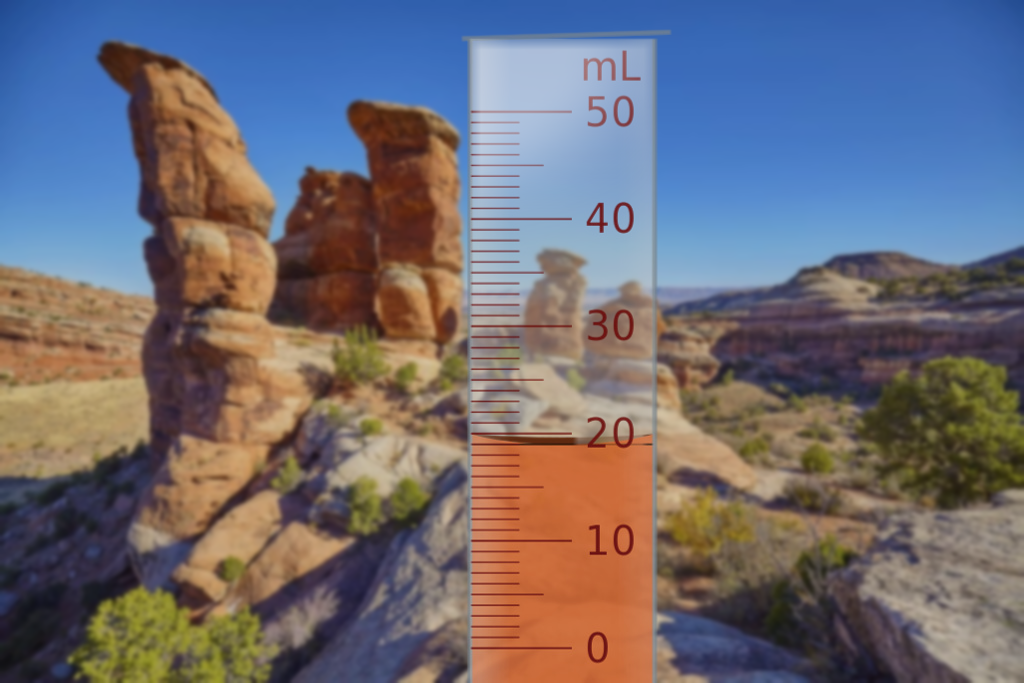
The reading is {"value": 19, "unit": "mL"}
